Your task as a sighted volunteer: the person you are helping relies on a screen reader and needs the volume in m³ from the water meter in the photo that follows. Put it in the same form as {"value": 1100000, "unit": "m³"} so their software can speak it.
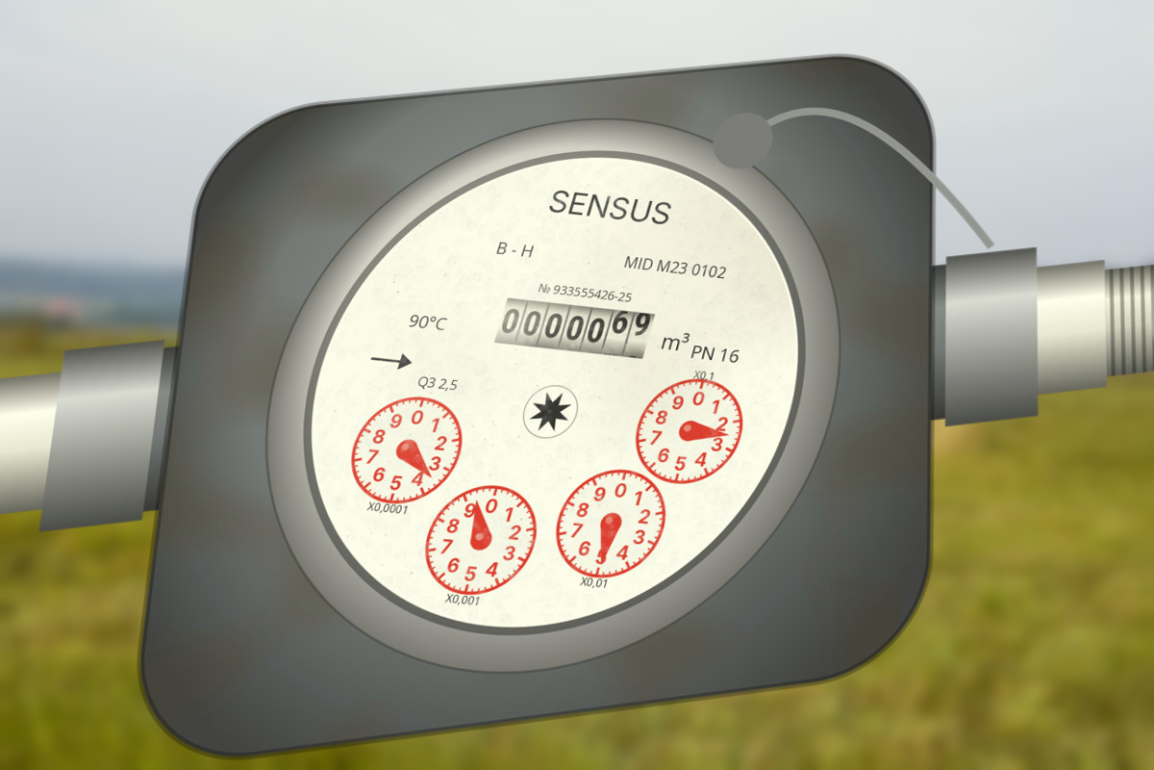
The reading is {"value": 69.2493, "unit": "m³"}
